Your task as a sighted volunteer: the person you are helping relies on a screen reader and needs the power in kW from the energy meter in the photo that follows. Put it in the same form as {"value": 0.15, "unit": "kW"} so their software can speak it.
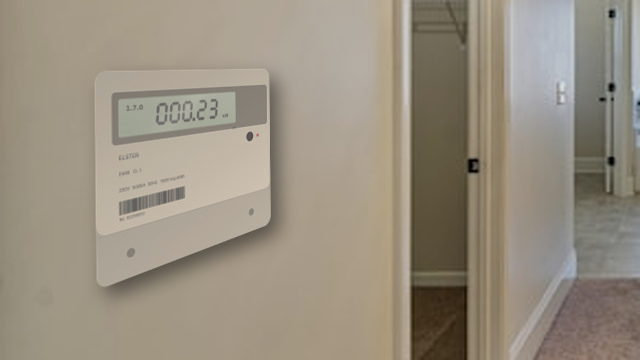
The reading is {"value": 0.23, "unit": "kW"}
